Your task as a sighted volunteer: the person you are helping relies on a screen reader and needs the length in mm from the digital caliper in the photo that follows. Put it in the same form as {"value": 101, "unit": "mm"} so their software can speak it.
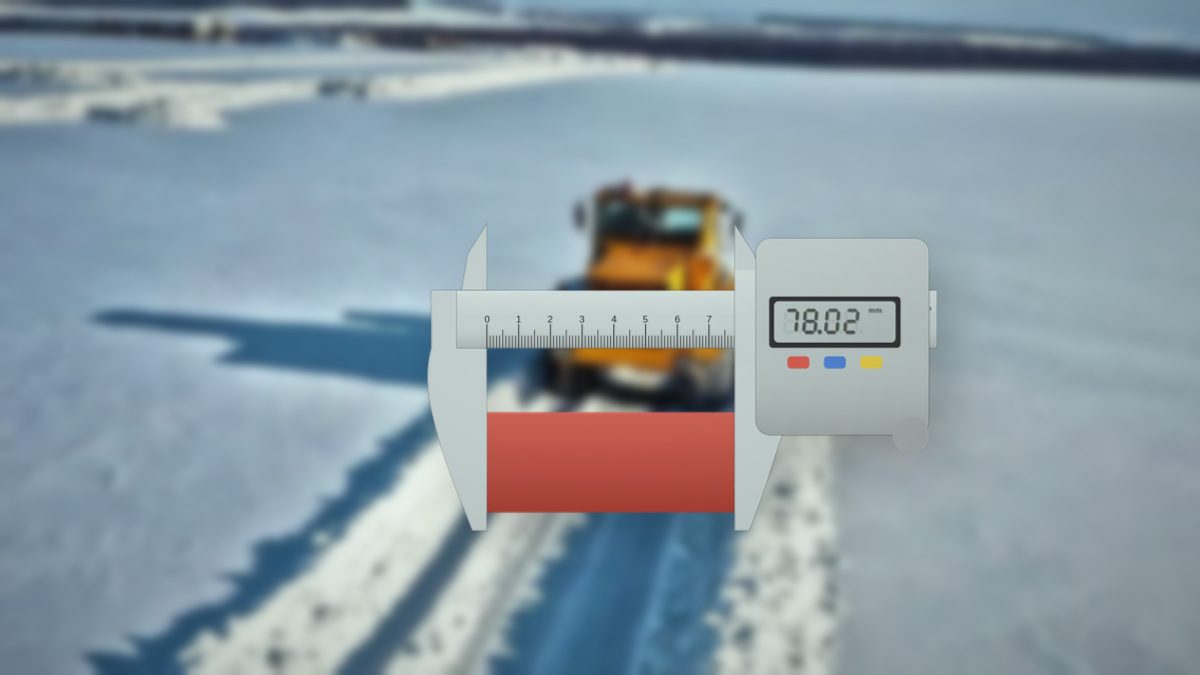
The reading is {"value": 78.02, "unit": "mm"}
